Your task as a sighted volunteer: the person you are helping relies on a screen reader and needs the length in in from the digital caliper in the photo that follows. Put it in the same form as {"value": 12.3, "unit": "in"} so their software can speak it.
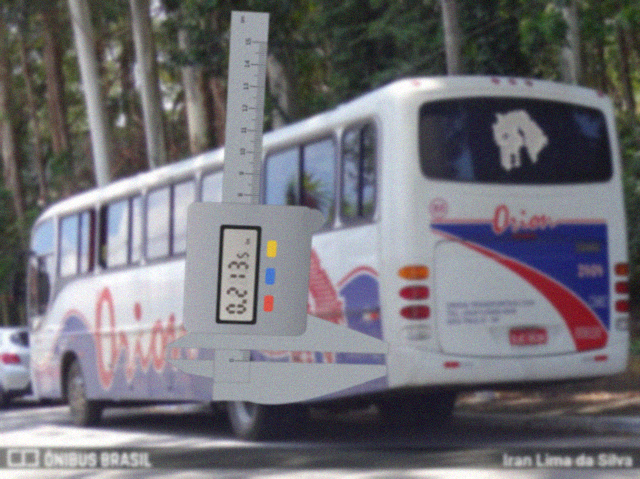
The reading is {"value": 0.2135, "unit": "in"}
